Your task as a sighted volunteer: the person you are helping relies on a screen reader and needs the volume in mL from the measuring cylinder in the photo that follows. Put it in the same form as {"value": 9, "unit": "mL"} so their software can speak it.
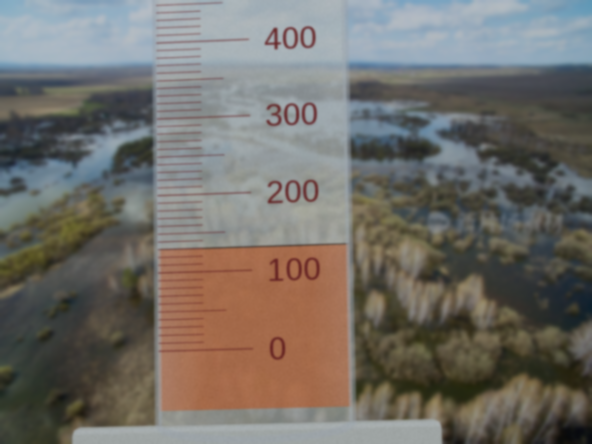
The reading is {"value": 130, "unit": "mL"}
